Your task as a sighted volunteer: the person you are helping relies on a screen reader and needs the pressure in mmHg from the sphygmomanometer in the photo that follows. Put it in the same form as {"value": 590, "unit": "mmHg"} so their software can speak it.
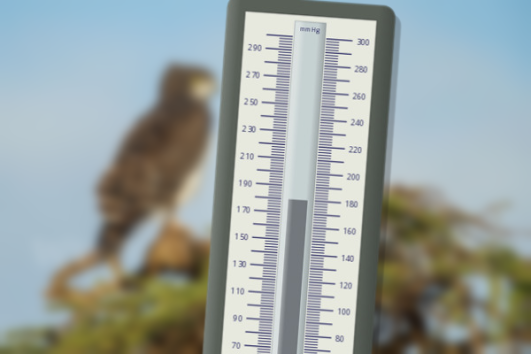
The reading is {"value": 180, "unit": "mmHg"}
